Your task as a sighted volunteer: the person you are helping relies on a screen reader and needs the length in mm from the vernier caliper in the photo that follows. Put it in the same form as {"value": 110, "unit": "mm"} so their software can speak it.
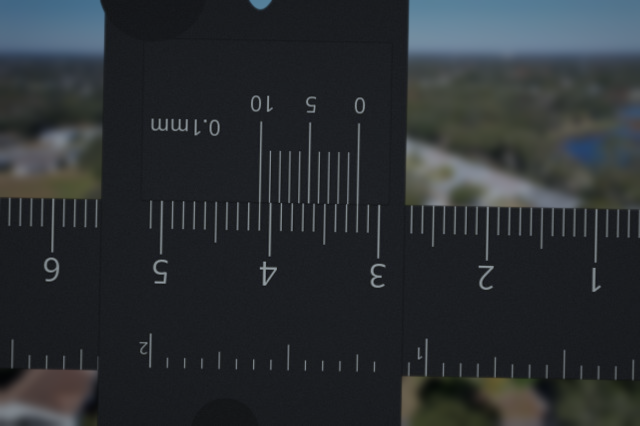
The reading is {"value": 32.0, "unit": "mm"}
